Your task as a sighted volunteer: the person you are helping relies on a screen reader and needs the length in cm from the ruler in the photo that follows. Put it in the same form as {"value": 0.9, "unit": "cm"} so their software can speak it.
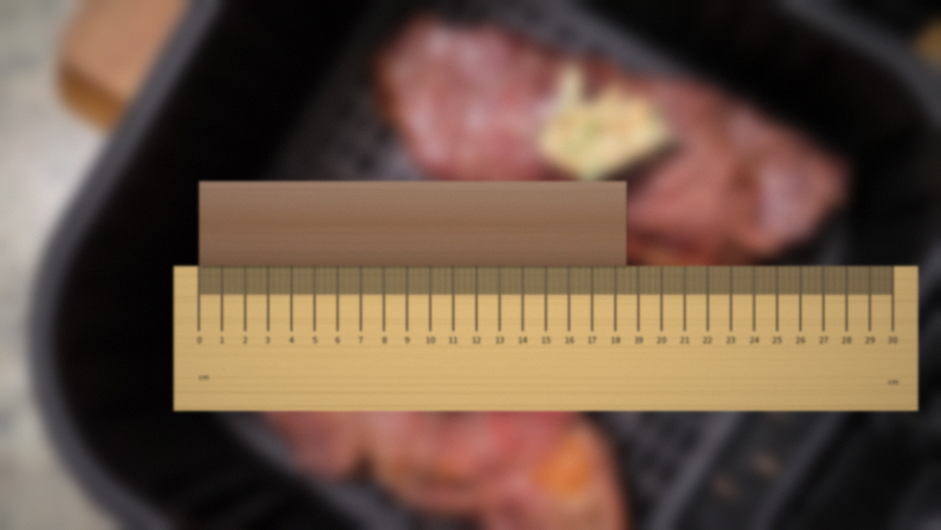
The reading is {"value": 18.5, "unit": "cm"}
